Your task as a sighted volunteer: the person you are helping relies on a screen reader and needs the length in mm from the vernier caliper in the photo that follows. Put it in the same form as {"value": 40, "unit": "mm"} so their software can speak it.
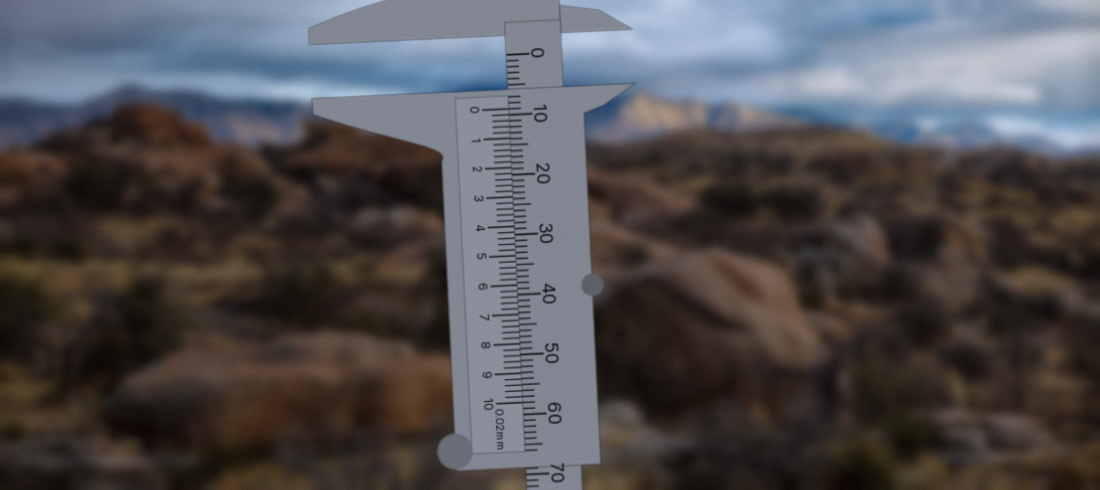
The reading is {"value": 9.0, "unit": "mm"}
